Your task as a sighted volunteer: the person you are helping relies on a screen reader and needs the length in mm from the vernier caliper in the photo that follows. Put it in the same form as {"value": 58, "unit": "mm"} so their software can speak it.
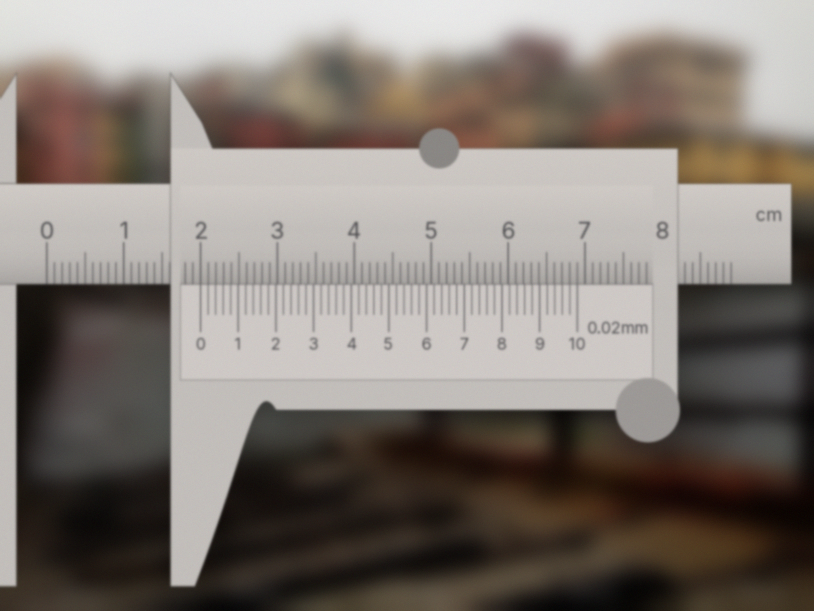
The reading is {"value": 20.0, "unit": "mm"}
